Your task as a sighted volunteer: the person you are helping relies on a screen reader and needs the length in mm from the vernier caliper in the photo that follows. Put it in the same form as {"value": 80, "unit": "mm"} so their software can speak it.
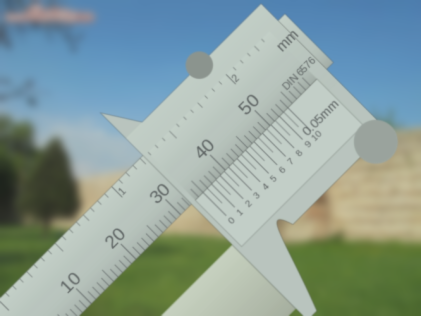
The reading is {"value": 35.0, "unit": "mm"}
